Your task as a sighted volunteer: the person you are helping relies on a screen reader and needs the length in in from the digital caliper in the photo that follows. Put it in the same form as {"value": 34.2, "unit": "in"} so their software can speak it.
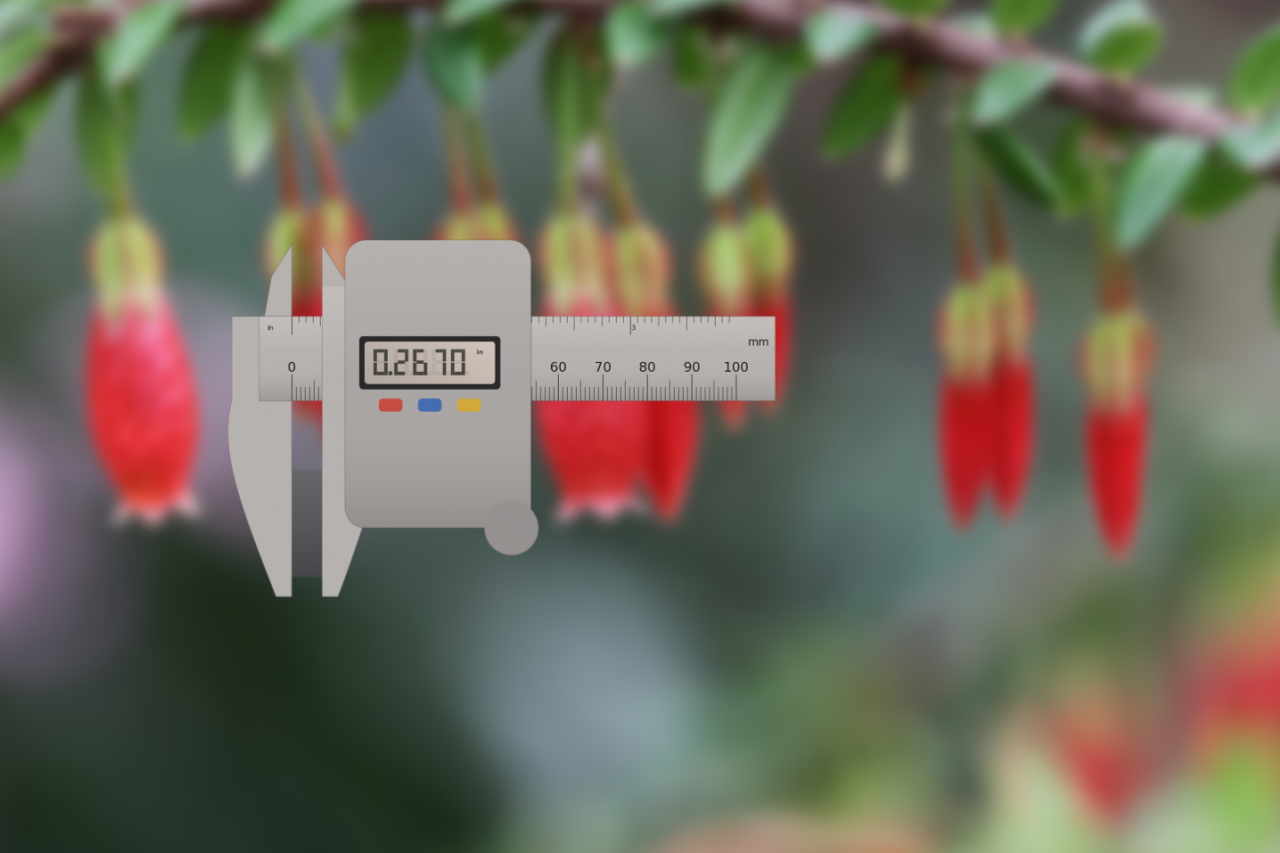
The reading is {"value": 0.2670, "unit": "in"}
